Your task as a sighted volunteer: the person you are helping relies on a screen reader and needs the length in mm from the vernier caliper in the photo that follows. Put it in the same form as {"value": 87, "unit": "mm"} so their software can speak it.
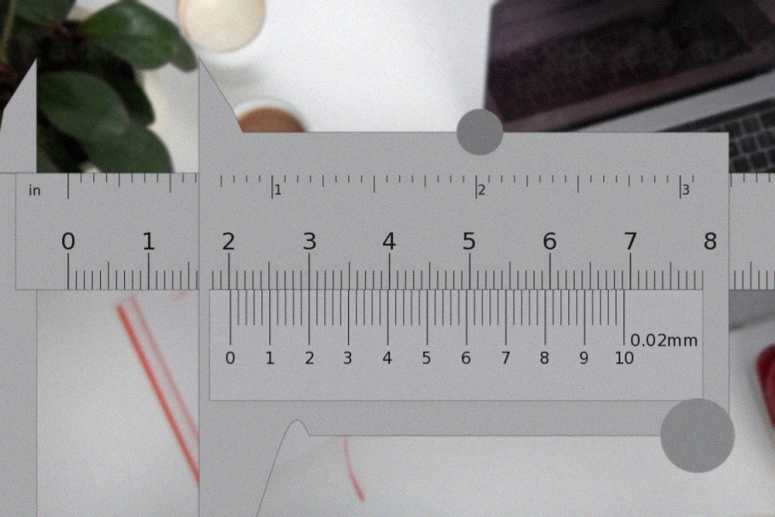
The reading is {"value": 20.2, "unit": "mm"}
